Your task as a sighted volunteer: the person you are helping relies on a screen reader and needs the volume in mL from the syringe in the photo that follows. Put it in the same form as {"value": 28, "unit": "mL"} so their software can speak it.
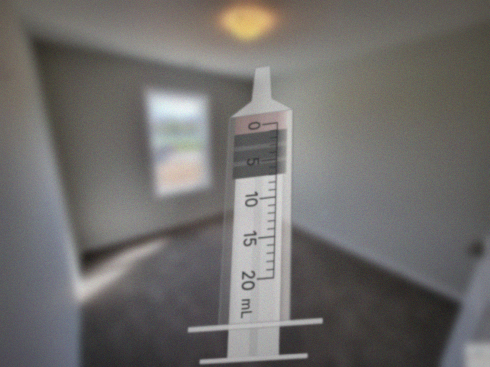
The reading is {"value": 1, "unit": "mL"}
